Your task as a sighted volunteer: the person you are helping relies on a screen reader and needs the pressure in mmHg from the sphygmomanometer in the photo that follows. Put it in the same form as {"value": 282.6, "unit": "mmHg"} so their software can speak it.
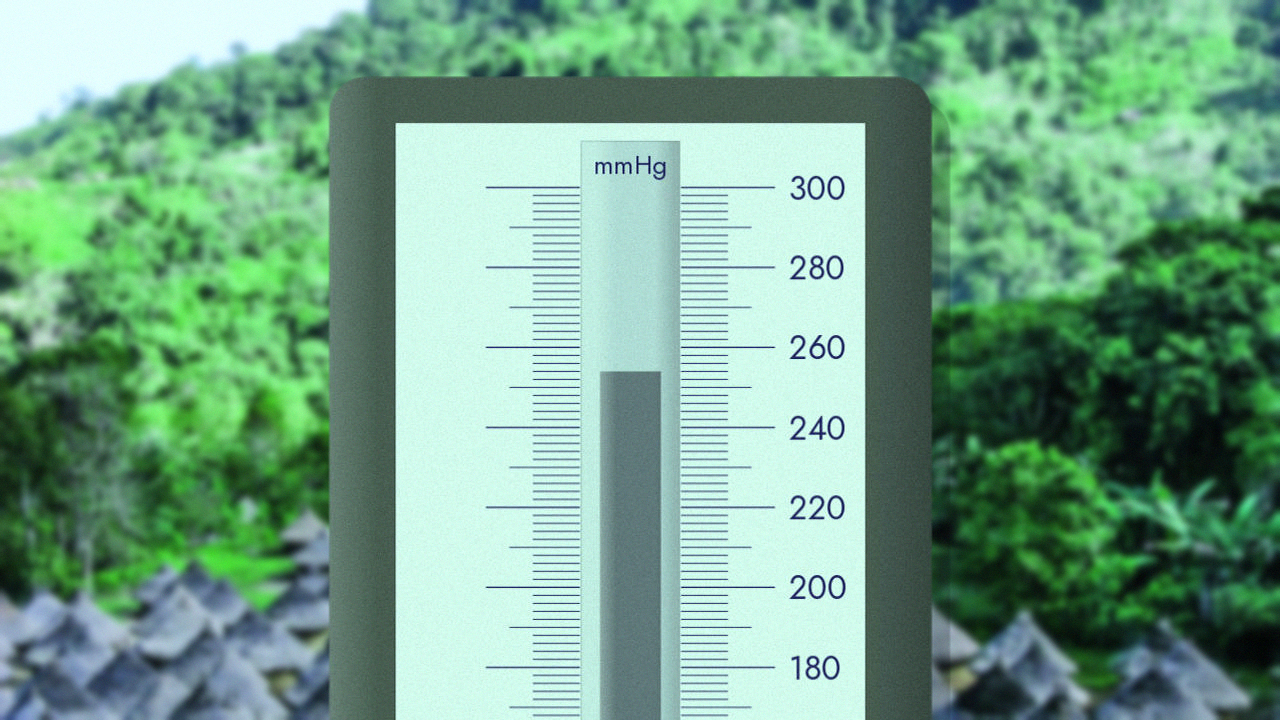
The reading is {"value": 254, "unit": "mmHg"}
